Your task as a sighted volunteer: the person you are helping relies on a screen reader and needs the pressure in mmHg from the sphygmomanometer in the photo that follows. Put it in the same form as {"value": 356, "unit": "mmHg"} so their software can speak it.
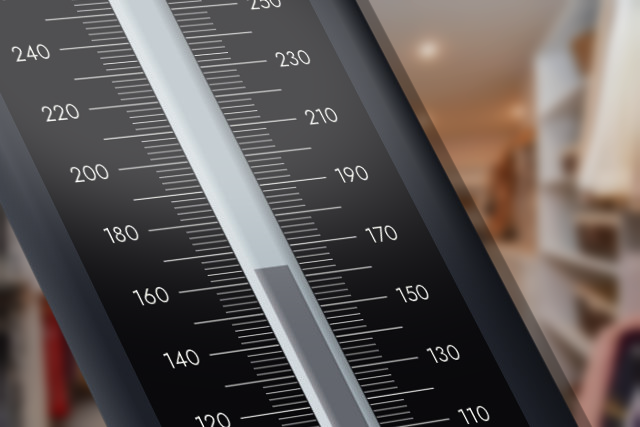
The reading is {"value": 164, "unit": "mmHg"}
